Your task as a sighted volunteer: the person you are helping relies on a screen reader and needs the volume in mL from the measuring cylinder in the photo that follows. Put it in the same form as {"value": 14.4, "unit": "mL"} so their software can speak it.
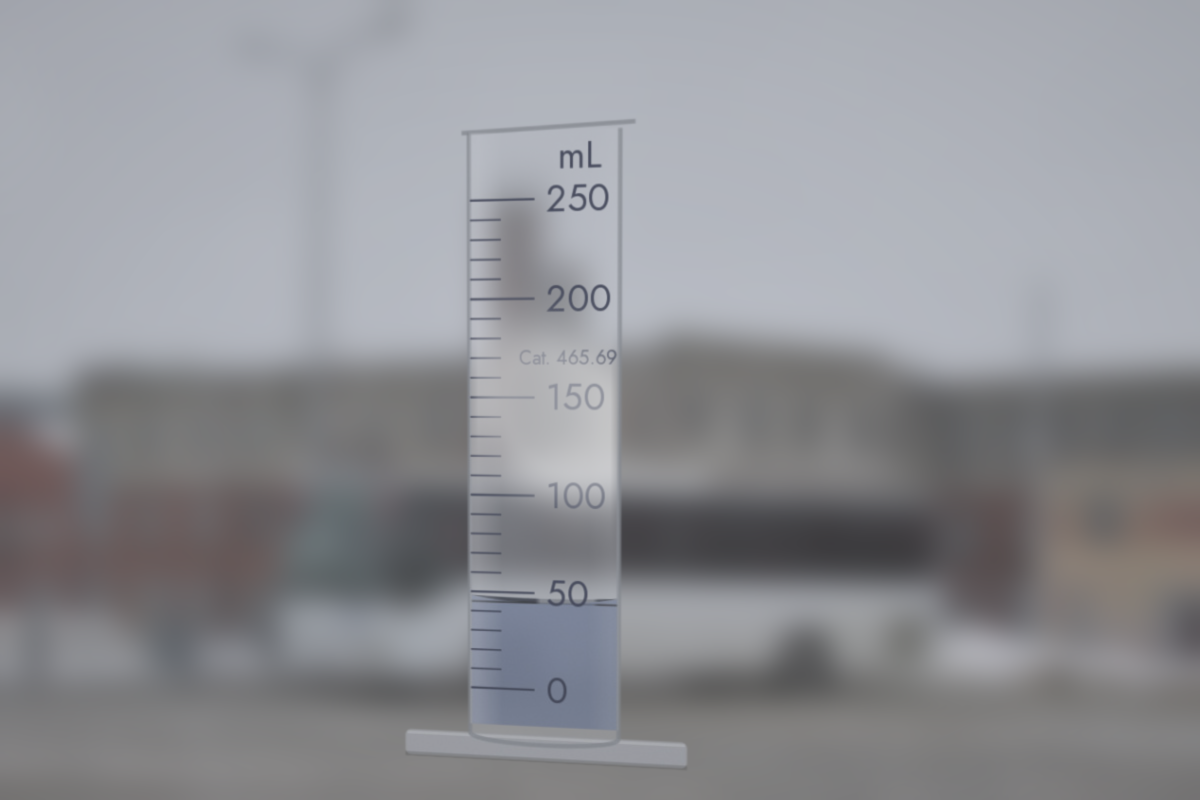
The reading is {"value": 45, "unit": "mL"}
